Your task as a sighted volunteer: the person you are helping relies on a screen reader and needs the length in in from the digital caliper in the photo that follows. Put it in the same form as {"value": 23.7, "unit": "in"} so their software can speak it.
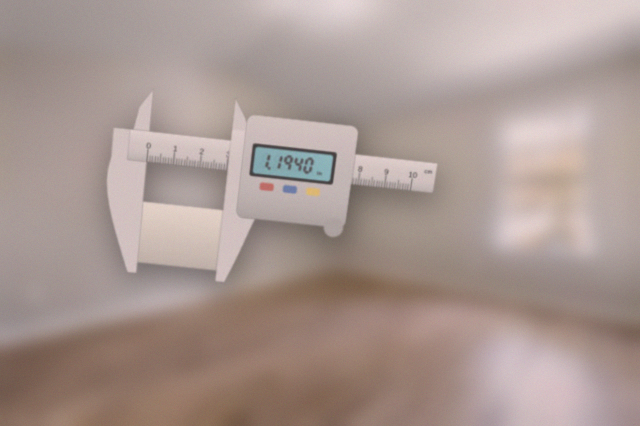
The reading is {"value": 1.1940, "unit": "in"}
